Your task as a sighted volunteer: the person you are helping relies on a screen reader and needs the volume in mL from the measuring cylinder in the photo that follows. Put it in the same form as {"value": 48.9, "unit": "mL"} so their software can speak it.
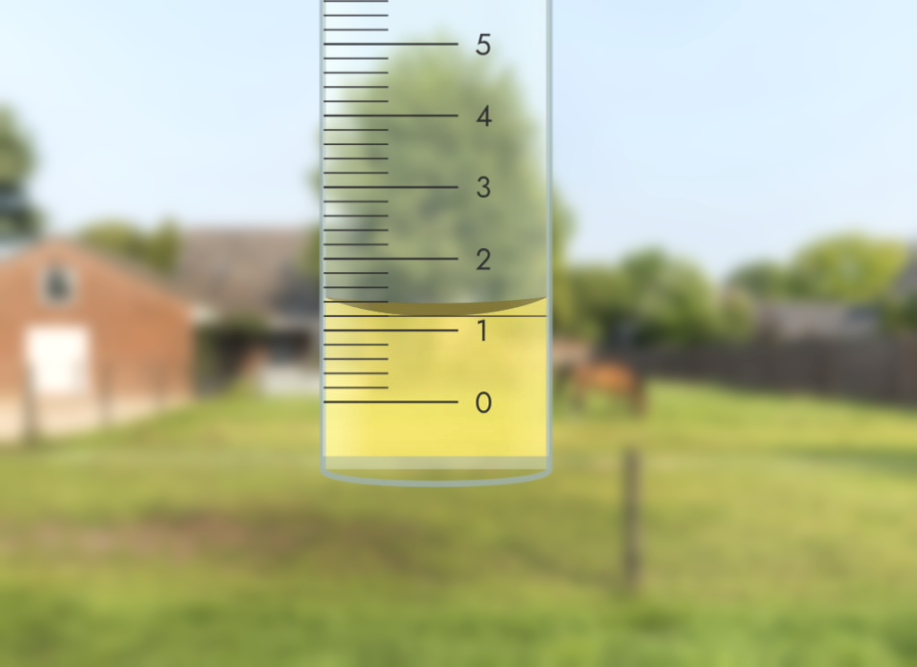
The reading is {"value": 1.2, "unit": "mL"}
